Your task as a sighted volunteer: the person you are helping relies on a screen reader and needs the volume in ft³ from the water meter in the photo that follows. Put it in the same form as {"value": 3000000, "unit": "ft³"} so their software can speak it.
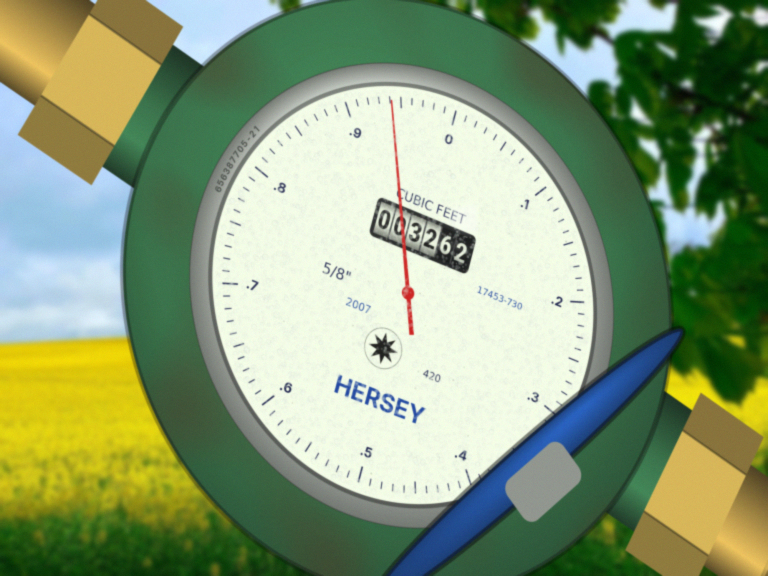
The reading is {"value": 3261.94, "unit": "ft³"}
